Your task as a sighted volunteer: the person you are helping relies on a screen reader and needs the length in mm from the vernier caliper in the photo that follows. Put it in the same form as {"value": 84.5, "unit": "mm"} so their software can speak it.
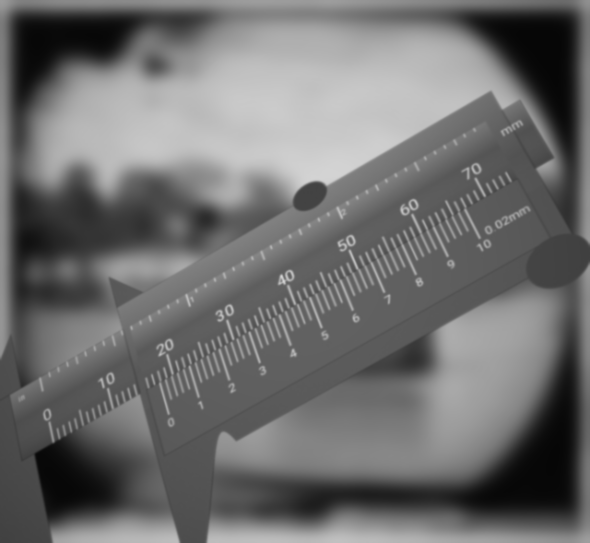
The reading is {"value": 17.8, "unit": "mm"}
